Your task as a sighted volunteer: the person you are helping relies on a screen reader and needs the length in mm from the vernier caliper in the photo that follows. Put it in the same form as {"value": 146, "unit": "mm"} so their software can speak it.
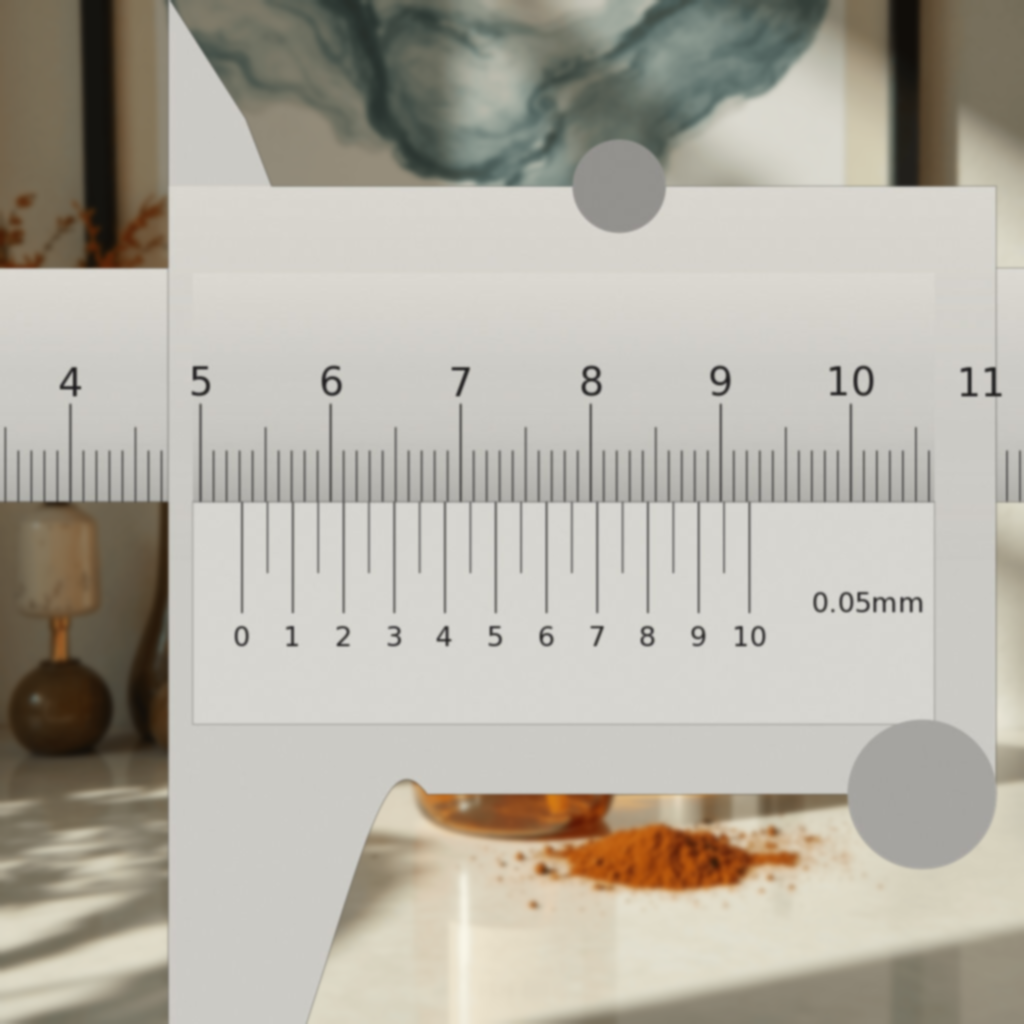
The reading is {"value": 53.2, "unit": "mm"}
